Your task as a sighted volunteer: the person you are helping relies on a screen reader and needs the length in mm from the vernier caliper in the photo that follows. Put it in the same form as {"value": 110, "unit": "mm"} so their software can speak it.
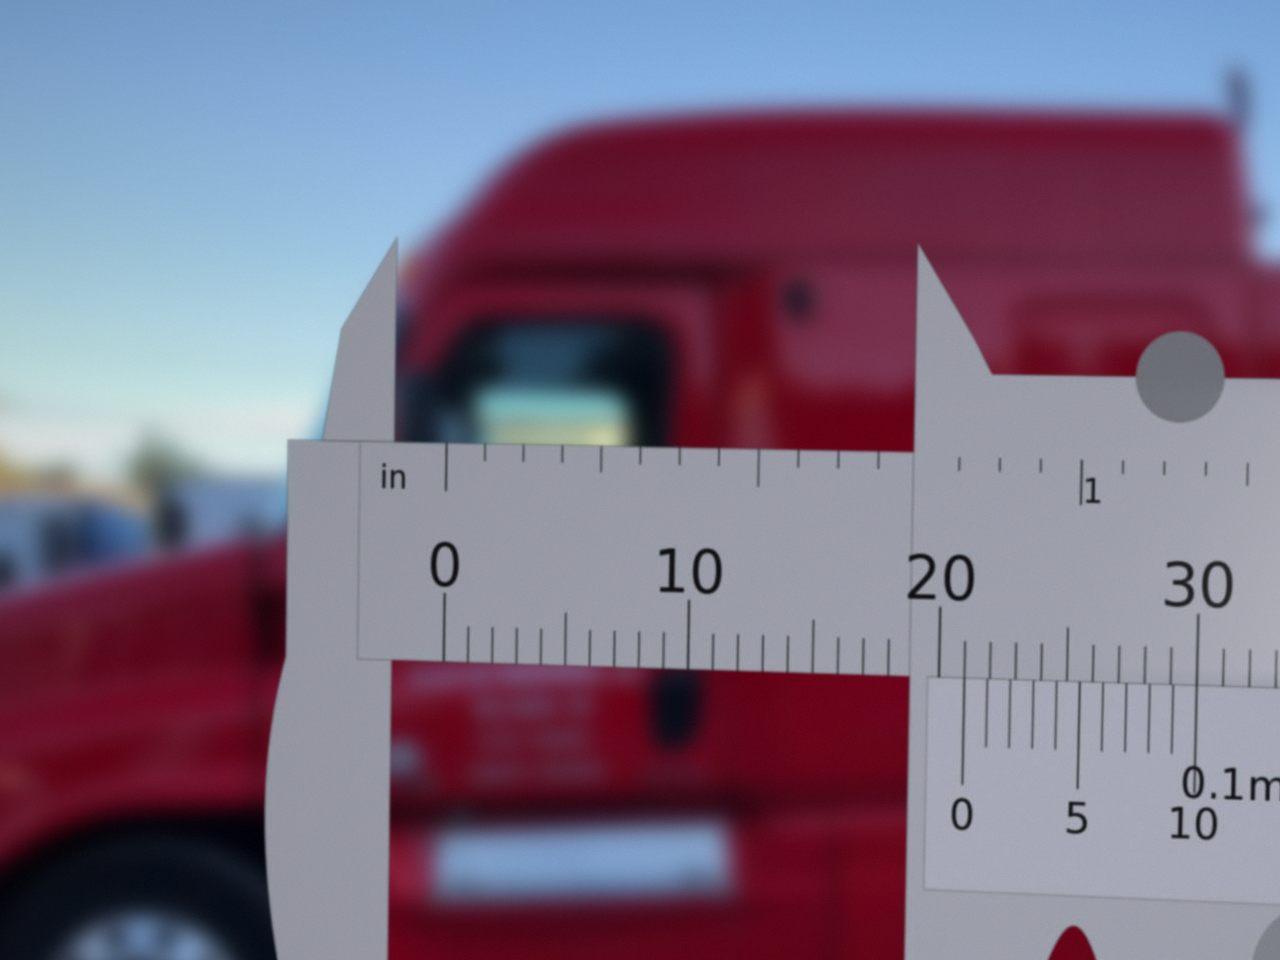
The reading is {"value": 21.0, "unit": "mm"}
